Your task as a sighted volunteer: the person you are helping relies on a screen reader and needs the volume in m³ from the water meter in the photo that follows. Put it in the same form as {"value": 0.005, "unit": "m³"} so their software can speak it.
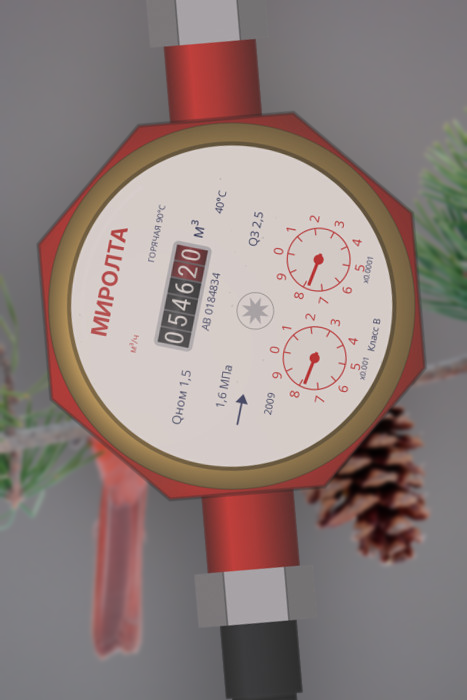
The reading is {"value": 546.2077, "unit": "m³"}
